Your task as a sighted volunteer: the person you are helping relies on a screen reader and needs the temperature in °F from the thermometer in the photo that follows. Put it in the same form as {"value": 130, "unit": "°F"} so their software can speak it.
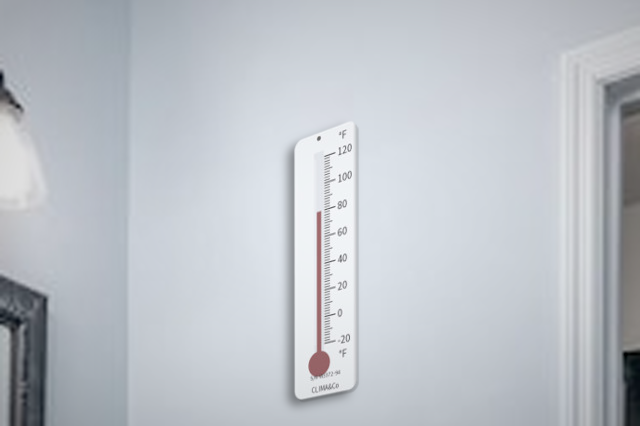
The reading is {"value": 80, "unit": "°F"}
